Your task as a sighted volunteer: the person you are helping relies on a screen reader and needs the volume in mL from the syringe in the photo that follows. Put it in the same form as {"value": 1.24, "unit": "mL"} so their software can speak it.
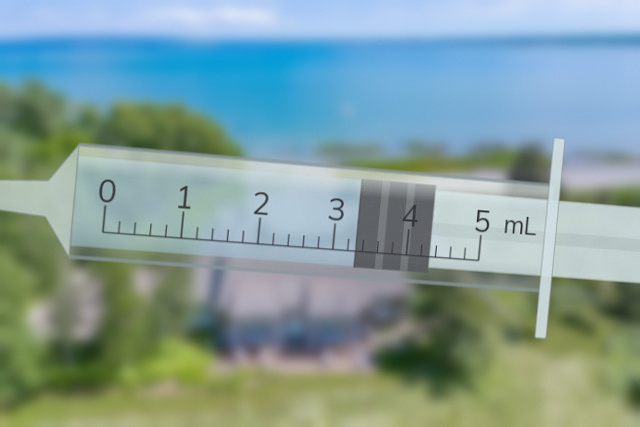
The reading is {"value": 3.3, "unit": "mL"}
